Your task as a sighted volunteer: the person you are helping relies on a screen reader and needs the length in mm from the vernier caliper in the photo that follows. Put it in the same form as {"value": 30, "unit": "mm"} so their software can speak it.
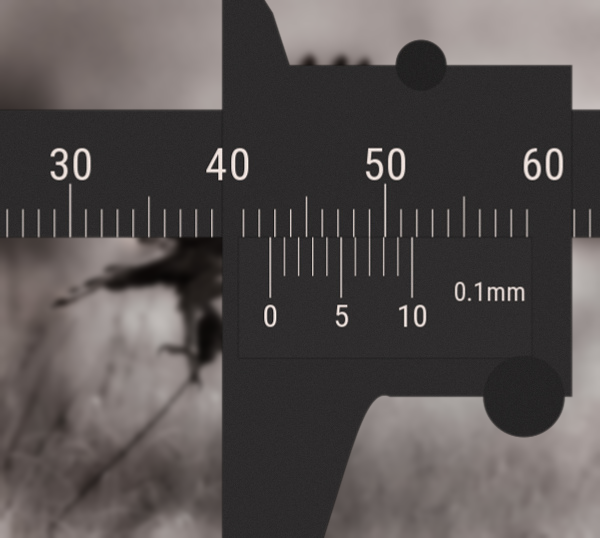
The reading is {"value": 42.7, "unit": "mm"}
